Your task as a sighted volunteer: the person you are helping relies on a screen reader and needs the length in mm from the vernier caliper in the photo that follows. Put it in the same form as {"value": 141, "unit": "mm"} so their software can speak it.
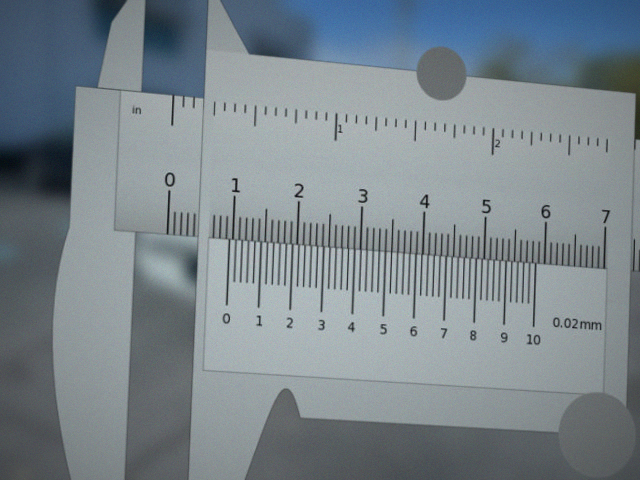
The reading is {"value": 9.5, "unit": "mm"}
